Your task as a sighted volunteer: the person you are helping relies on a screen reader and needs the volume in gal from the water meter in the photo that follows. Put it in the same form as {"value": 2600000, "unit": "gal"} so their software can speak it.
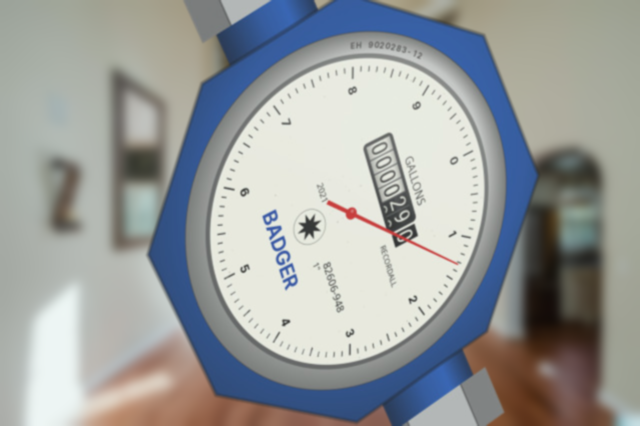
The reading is {"value": 291.3, "unit": "gal"}
